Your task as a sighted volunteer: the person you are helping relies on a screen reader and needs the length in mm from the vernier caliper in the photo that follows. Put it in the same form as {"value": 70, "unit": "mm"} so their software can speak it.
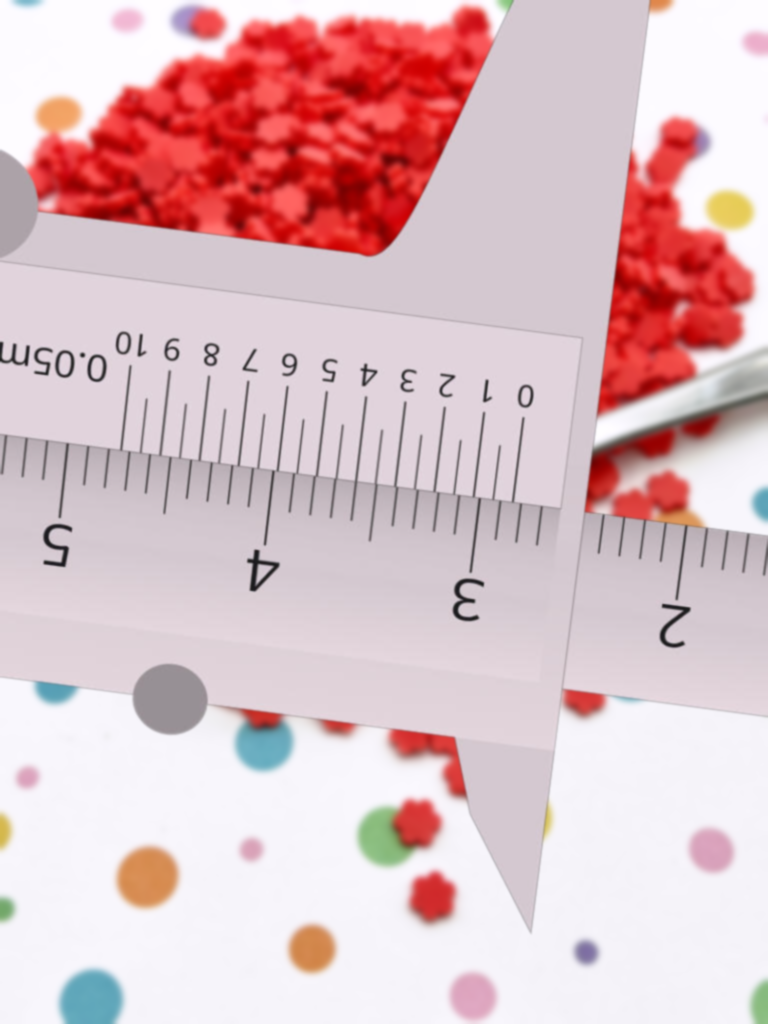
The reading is {"value": 28.4, "unit": "mm"}
